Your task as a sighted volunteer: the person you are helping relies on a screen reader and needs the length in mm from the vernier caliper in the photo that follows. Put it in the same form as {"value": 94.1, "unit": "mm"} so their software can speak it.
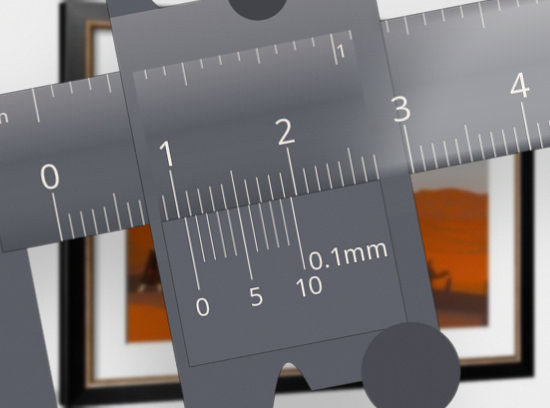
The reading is {"value": 10.5, "unit": "mm"}
